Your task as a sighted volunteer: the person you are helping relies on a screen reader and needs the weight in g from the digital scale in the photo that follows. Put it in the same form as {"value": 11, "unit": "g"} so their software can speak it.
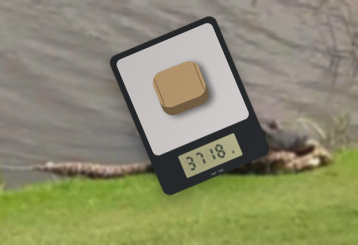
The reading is {"value": 3718, "unit": "g"}
